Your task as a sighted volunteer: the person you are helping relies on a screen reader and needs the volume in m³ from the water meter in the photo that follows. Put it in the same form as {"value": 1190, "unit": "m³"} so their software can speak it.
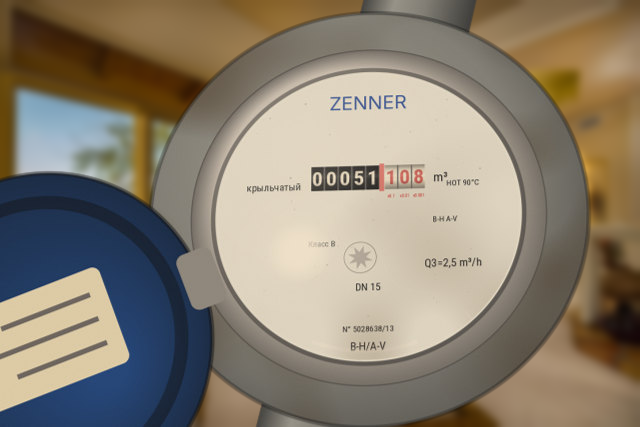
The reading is {"value": 51.108, "unit": "m³"}
